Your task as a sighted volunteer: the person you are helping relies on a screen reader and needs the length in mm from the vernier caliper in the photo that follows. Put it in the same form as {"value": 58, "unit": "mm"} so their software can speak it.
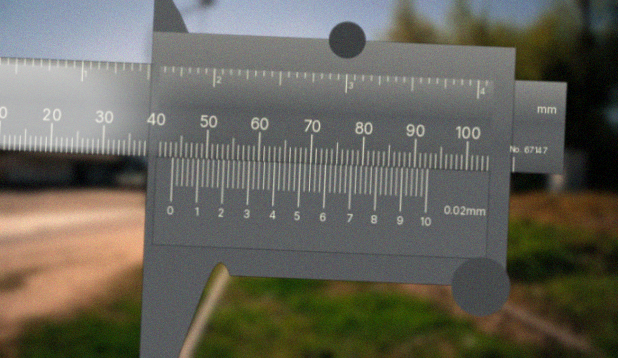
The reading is {"value": 43.5, "unit": "mm"}
